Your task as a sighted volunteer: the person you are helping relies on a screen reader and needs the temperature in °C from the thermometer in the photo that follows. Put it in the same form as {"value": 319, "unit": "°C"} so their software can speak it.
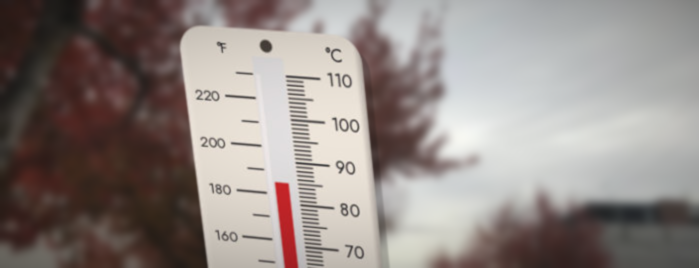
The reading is {"value": 85, "unit": "°C"}
